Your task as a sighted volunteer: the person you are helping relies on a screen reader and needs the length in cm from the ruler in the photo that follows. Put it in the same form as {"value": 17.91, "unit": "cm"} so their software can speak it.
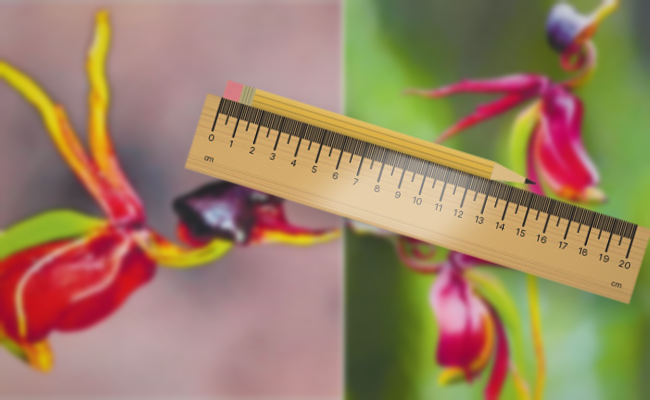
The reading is {"value": 15, "unit": "cm"}
